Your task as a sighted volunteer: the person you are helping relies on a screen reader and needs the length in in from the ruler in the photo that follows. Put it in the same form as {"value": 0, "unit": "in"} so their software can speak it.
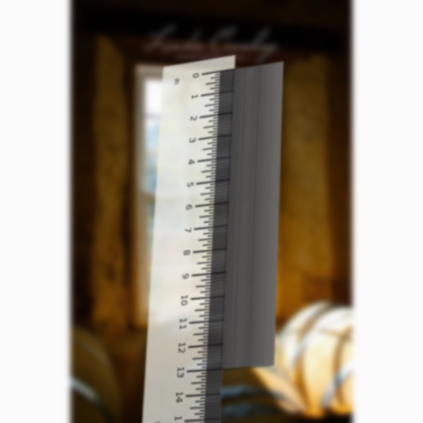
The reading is {"value": 13, "unit": "in"}
